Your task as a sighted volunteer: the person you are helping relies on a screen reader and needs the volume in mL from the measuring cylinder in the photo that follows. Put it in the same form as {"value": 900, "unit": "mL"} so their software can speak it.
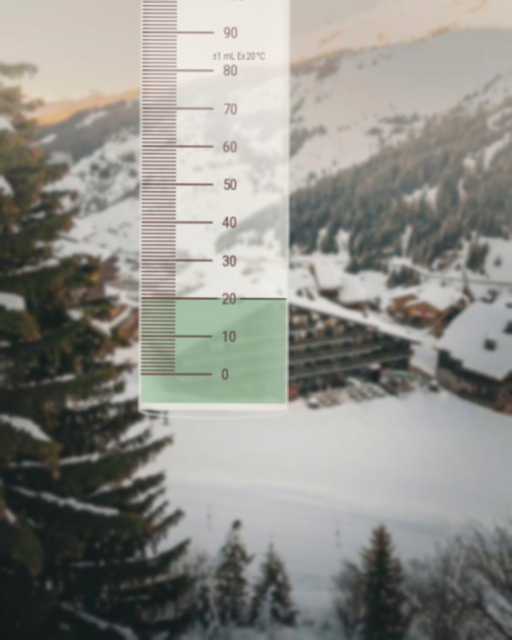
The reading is {"value": 20, "unit": "mL"}
